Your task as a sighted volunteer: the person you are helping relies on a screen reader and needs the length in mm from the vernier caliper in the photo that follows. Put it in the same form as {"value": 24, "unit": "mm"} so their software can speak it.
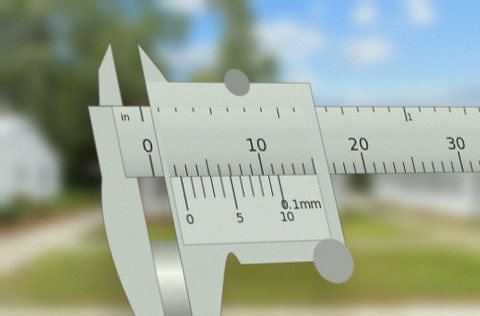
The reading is {"value": 2.4, "unit": "mm"}
